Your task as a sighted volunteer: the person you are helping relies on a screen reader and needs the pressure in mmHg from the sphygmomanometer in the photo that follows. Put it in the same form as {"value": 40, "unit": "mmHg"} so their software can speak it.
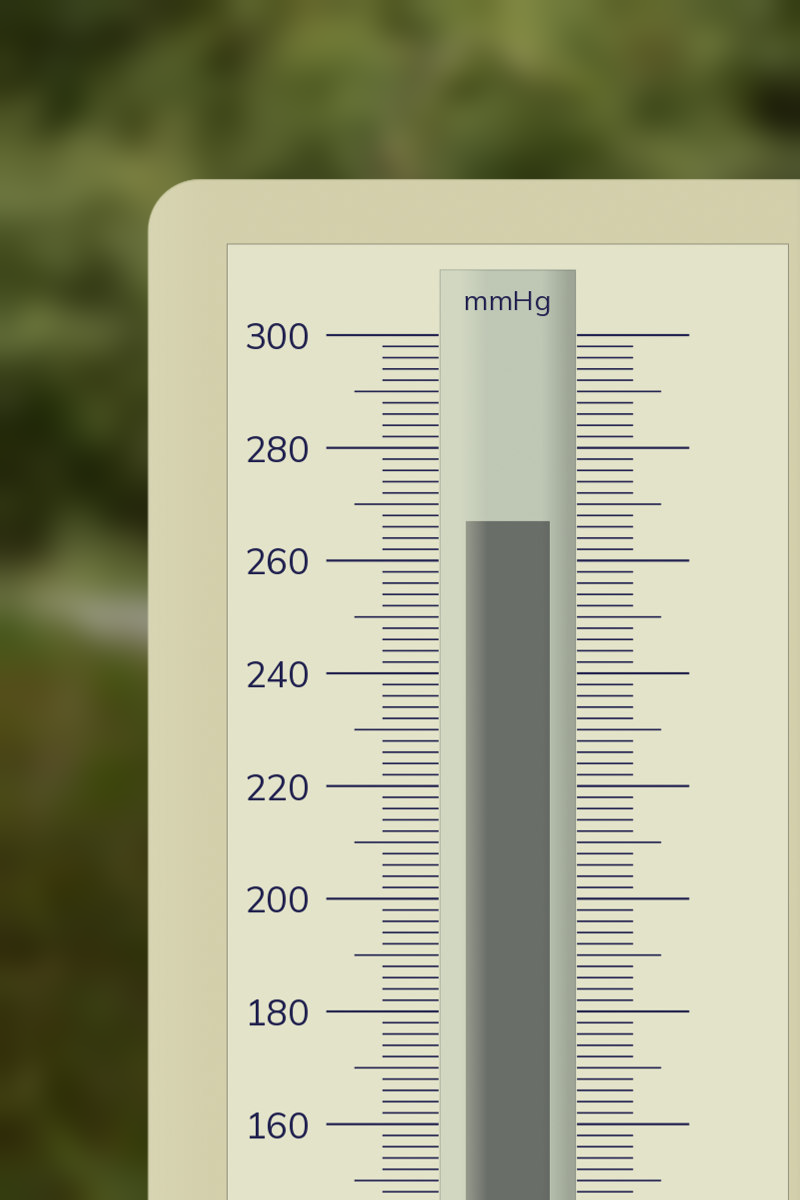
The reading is {"value": 267, "unit": "mmHg"}
